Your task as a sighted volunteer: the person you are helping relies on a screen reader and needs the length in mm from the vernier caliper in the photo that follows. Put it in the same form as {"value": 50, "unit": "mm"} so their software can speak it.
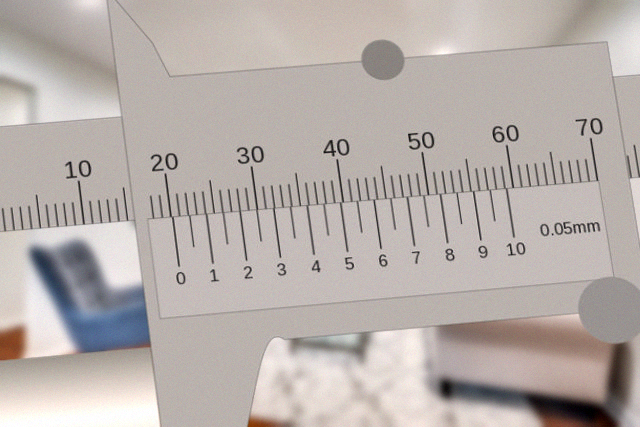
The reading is {"value": 20.2, "unit": "mm"}
